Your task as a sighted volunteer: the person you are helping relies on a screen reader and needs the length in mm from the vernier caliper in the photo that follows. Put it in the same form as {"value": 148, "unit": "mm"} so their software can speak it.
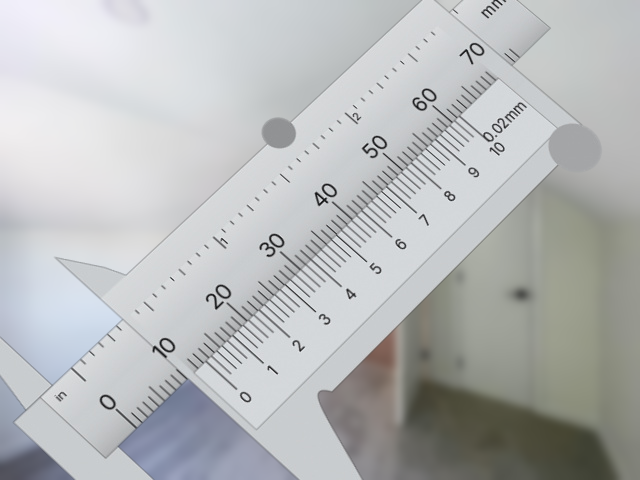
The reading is {"value": 12.4, "unit": "mm"}
